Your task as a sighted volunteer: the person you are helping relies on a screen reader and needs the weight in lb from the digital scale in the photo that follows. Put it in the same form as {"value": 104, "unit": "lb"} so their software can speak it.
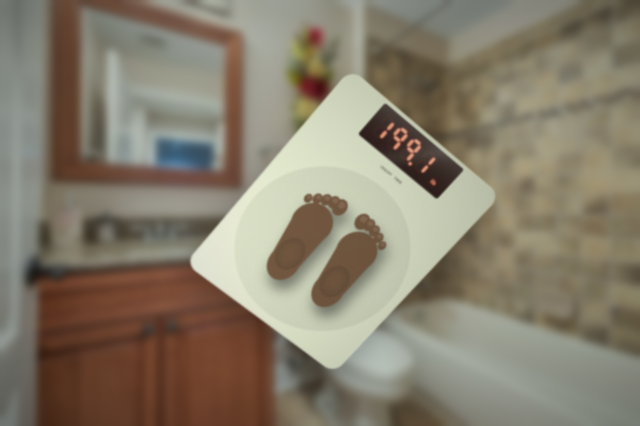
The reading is {"value": 199.1, "unit": "lb"}
